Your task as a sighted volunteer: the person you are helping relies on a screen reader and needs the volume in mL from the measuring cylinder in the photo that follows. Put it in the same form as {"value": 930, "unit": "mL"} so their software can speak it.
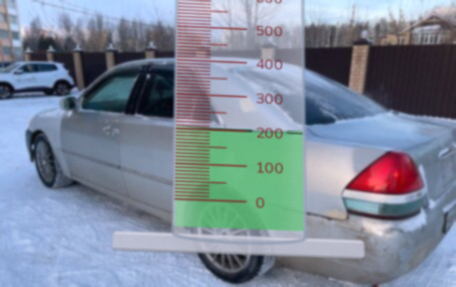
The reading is {"value": 200, "unit": "mL"}
